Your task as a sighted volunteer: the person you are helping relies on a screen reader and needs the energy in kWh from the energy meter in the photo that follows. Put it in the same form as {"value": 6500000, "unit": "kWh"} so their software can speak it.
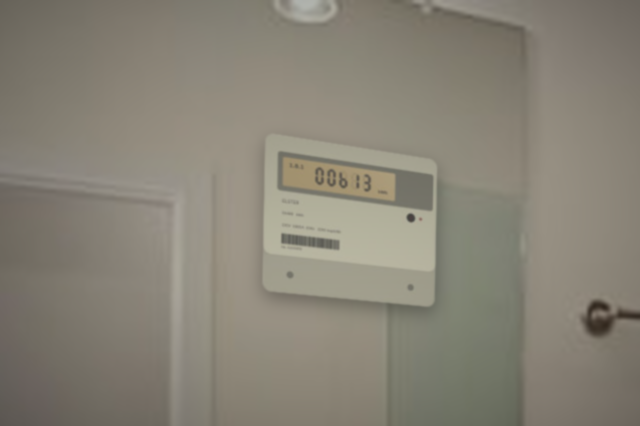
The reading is {"value": 613, "unit": "kWh"}
